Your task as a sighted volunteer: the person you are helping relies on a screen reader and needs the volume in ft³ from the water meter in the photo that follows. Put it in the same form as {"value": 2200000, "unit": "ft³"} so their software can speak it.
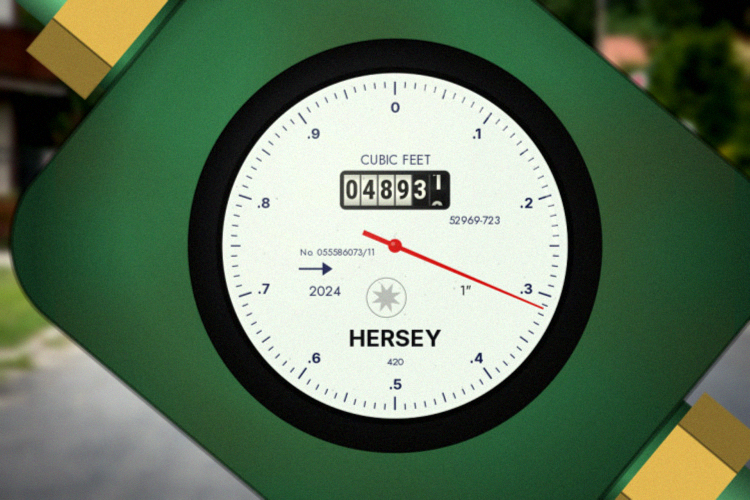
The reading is {"value": 48931.31, "unit": "ft³"}
